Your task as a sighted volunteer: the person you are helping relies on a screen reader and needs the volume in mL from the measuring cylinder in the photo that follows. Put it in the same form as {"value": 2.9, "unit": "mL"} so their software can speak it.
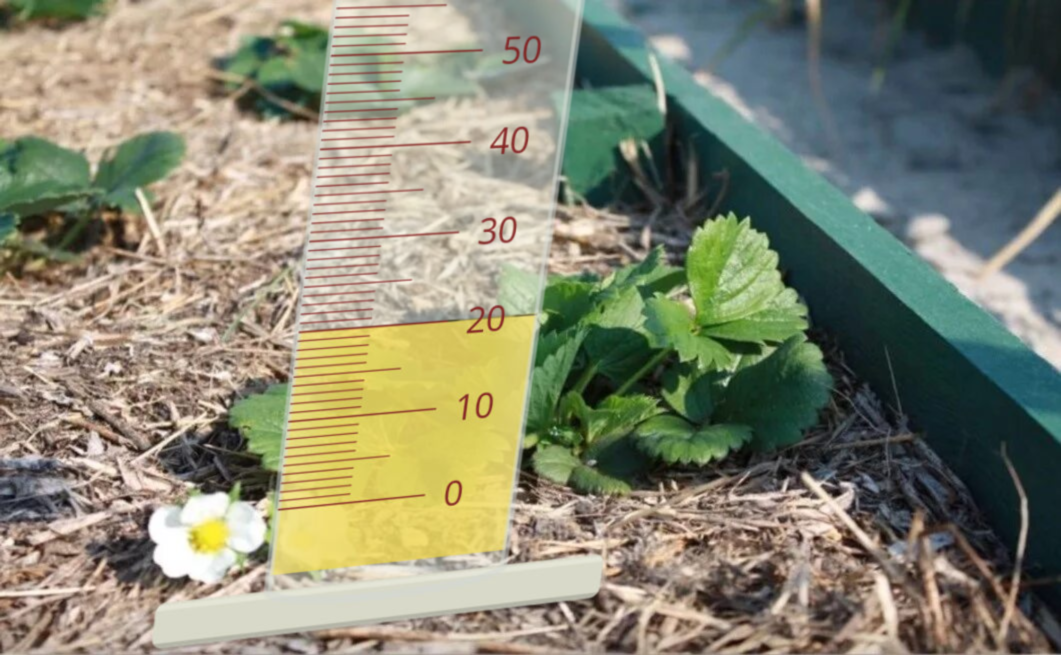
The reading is {"value": 20, "unit": "mL"}
